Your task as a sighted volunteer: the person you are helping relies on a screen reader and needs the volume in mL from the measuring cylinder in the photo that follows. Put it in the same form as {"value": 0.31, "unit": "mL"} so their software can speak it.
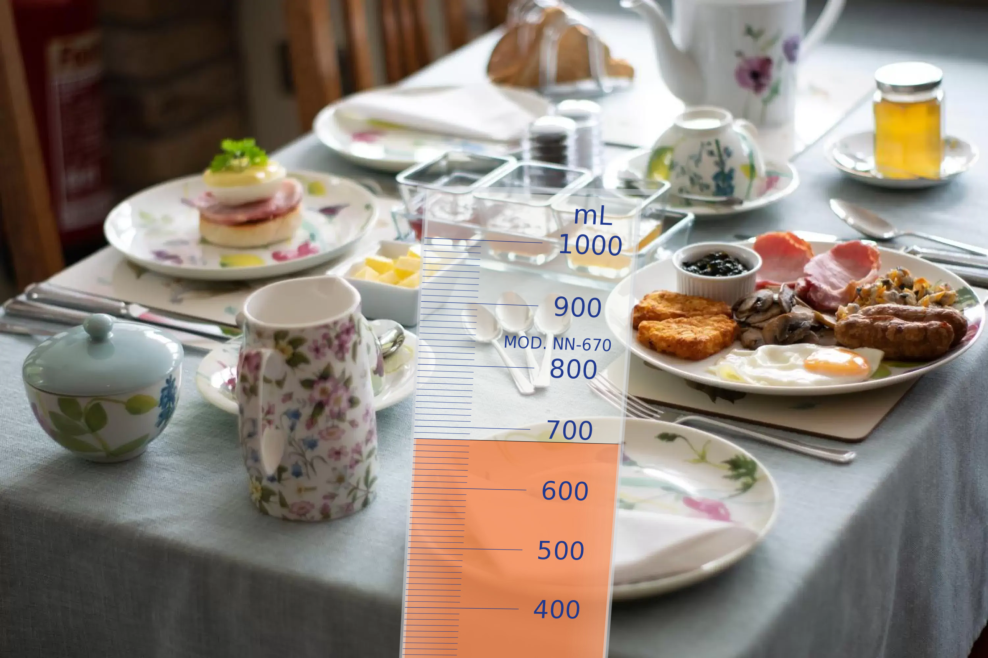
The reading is {"value": 680, "unit": "mL"}
